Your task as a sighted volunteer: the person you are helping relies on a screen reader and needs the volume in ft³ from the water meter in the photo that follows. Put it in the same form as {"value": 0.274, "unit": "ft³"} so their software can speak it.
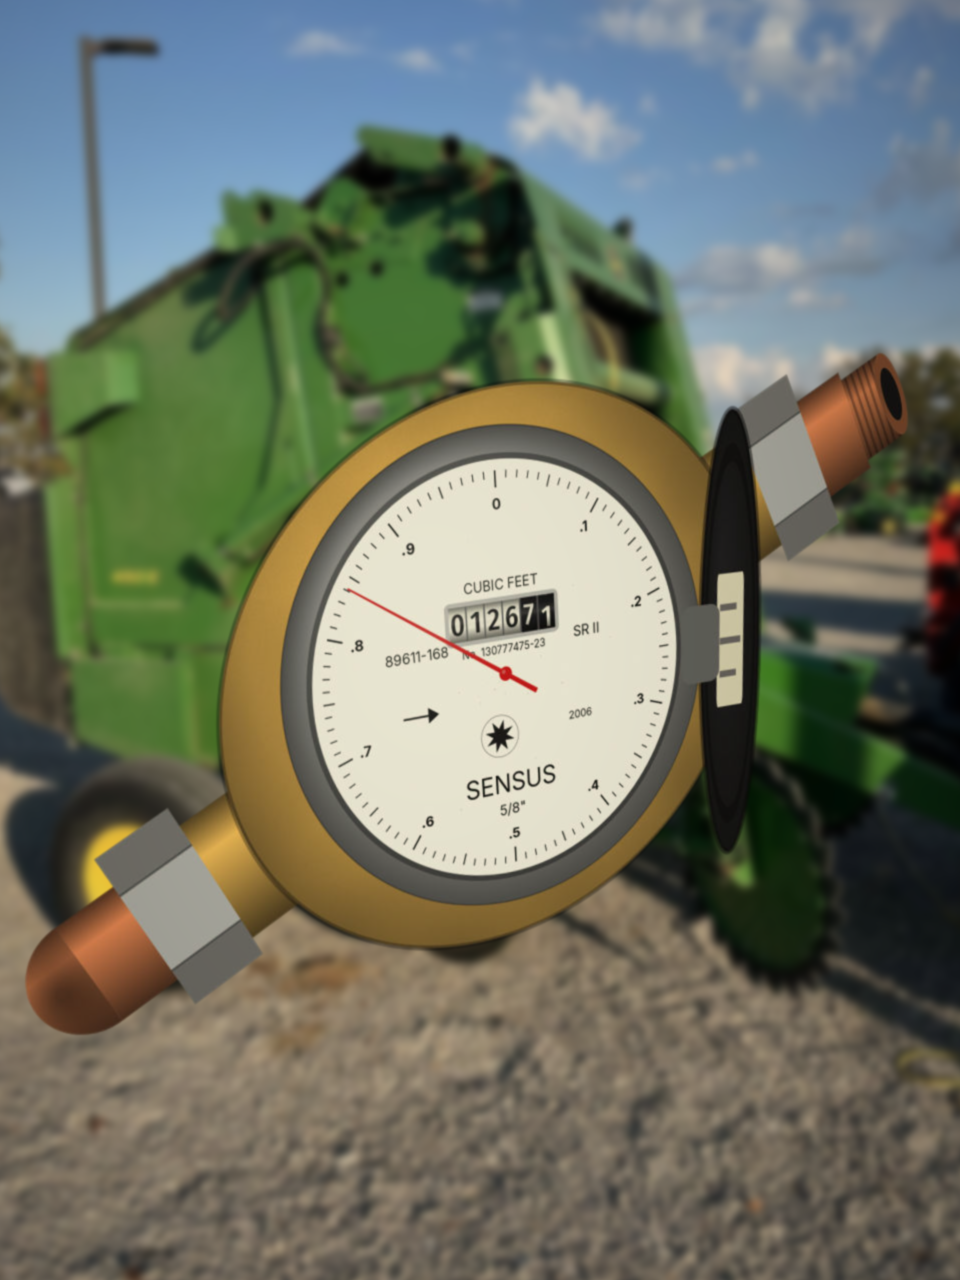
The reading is {"value": 12670.84, "unit": "ft³"}
